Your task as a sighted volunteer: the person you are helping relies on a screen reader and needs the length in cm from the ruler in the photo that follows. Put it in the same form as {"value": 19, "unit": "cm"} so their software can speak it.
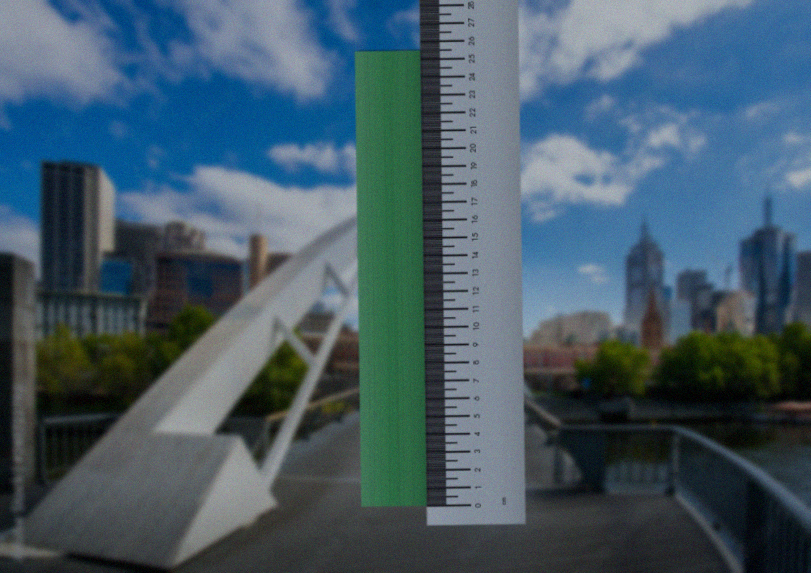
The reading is {"value": 25.5, "unit": "cm"}
